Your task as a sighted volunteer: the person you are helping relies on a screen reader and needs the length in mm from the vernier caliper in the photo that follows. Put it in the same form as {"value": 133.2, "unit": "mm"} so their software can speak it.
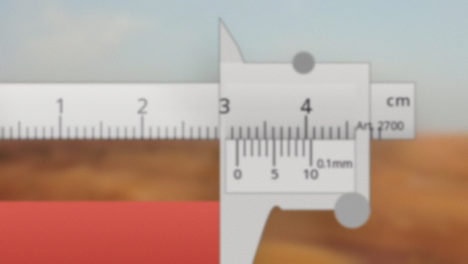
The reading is {"value": 31.6, "unit": "mm"}
